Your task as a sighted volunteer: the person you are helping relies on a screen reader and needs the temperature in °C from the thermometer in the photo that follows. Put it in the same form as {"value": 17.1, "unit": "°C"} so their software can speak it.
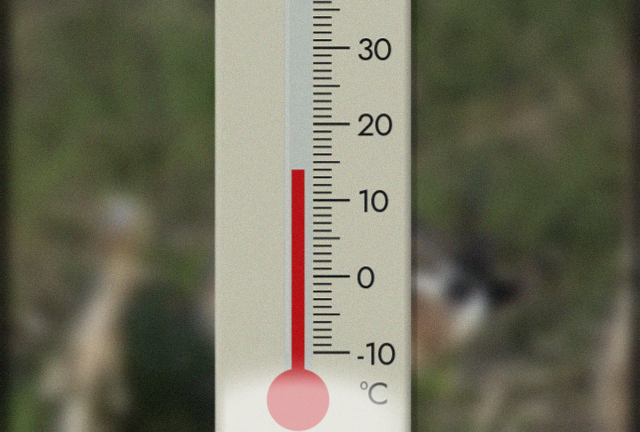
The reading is {"value": 14, "unit": "°C"}
